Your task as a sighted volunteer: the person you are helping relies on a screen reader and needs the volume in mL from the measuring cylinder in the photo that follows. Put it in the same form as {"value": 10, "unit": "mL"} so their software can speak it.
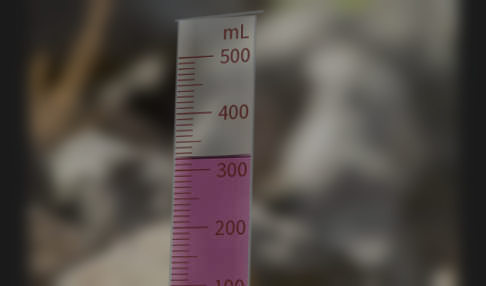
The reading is {"value": 320, "unit": "mL"}
